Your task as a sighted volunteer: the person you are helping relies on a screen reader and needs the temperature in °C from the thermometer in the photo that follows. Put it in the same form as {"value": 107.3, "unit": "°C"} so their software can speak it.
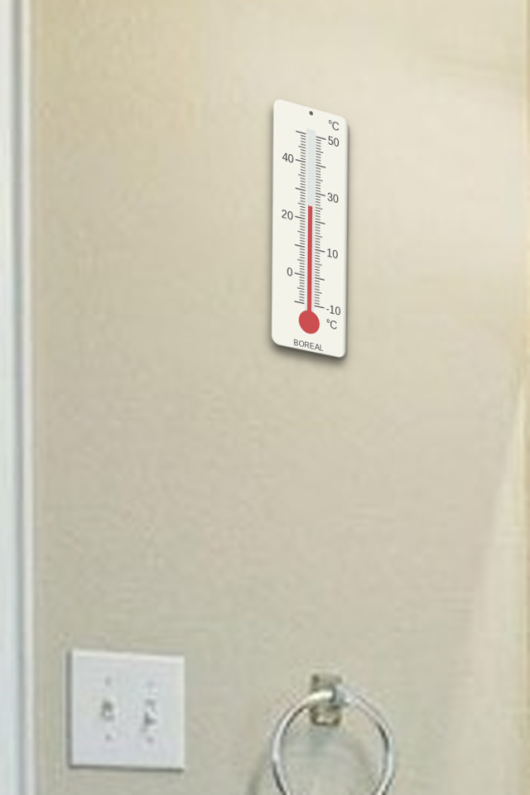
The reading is {"value": 25, "unit": "°C"}
